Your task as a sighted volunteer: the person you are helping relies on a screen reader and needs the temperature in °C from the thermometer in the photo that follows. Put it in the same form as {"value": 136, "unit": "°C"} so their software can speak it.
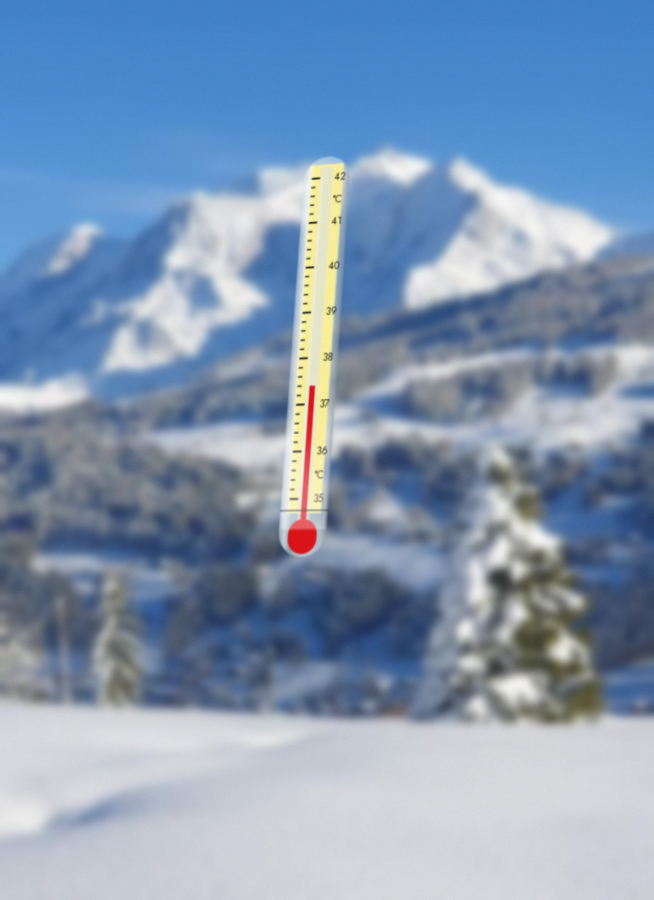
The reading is {"value": 37.4, "unit": "°C"}
